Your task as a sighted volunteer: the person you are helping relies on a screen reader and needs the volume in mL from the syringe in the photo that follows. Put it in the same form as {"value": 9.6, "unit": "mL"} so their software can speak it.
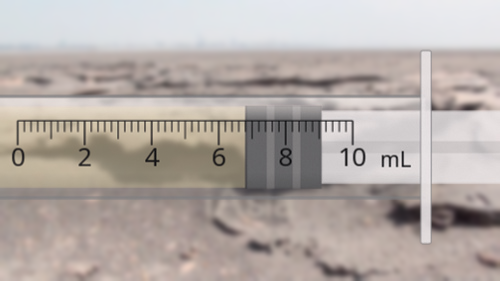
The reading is {"value": 6.8, "unit": "mL"}
